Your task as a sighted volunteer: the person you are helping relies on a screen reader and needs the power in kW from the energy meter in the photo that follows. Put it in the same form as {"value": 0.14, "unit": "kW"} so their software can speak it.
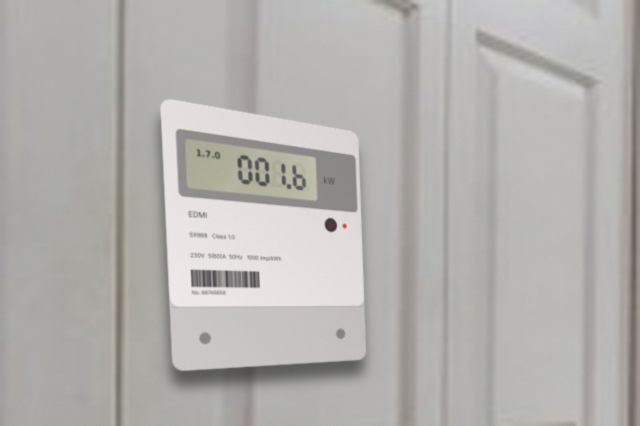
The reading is {"value": 1.6, "unit": "kW"}
